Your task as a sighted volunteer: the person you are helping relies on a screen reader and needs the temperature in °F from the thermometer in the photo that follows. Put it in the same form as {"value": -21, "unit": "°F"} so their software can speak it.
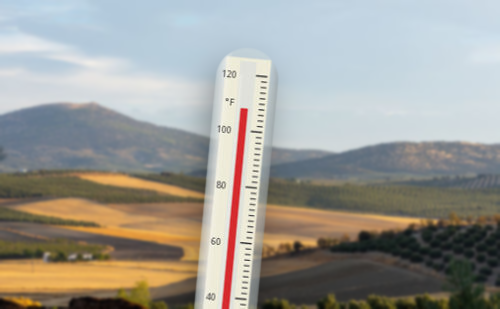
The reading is {"value": 108, "unit": "°F"}
